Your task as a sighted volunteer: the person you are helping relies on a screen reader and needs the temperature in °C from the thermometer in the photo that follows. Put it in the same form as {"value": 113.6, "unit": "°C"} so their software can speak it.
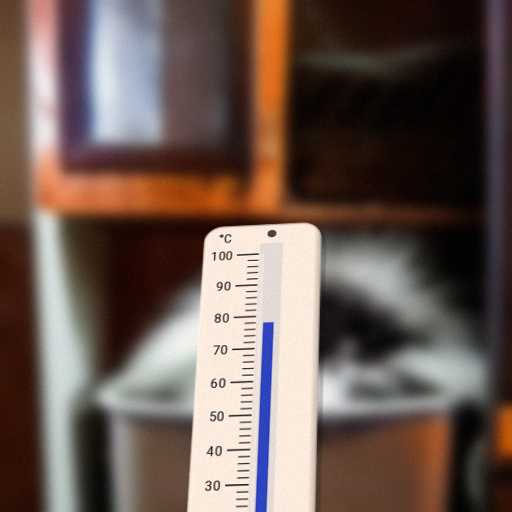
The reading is {"value": 78, "unit": "°C"}
